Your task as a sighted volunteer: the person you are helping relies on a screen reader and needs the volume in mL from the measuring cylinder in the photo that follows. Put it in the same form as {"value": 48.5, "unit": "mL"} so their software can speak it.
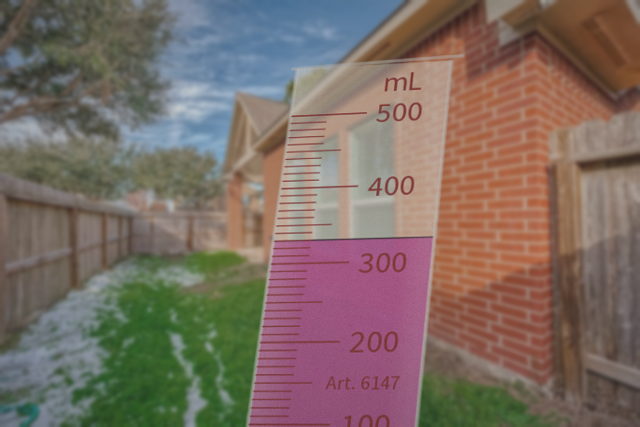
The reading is {"value": 330, "unit": "mL"}
